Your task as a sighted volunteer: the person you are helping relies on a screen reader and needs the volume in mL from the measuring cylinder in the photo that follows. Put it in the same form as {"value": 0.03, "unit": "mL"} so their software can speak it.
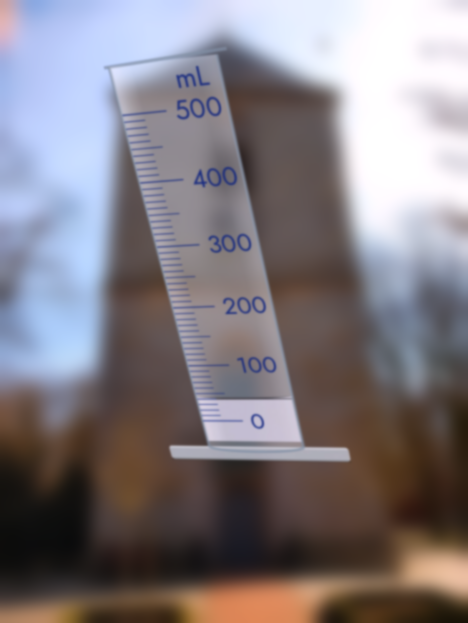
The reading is {"value": 40, "unit": "mL"}
